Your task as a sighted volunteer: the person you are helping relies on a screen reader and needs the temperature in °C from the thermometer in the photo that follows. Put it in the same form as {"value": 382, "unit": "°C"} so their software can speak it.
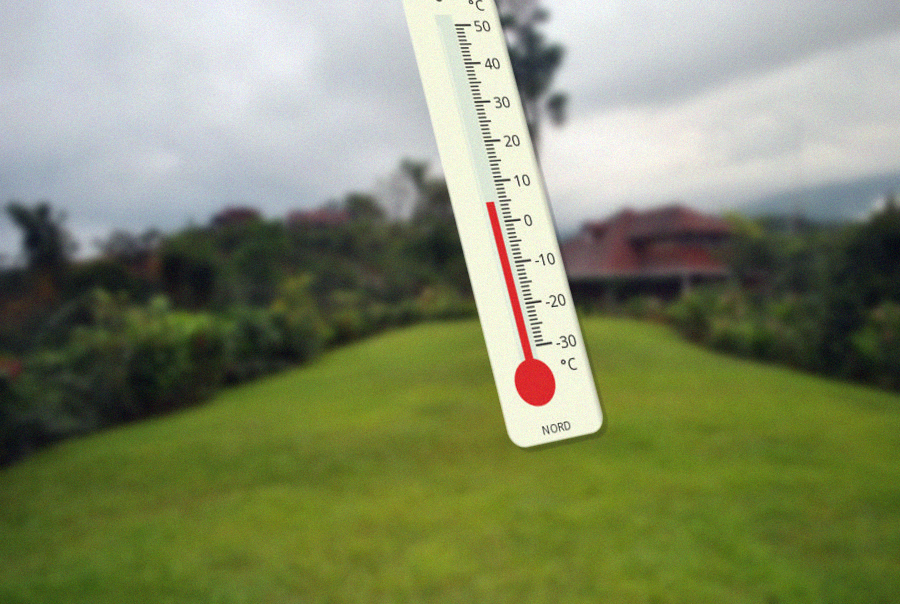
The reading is {"value": 5, "unit": "°C"}
